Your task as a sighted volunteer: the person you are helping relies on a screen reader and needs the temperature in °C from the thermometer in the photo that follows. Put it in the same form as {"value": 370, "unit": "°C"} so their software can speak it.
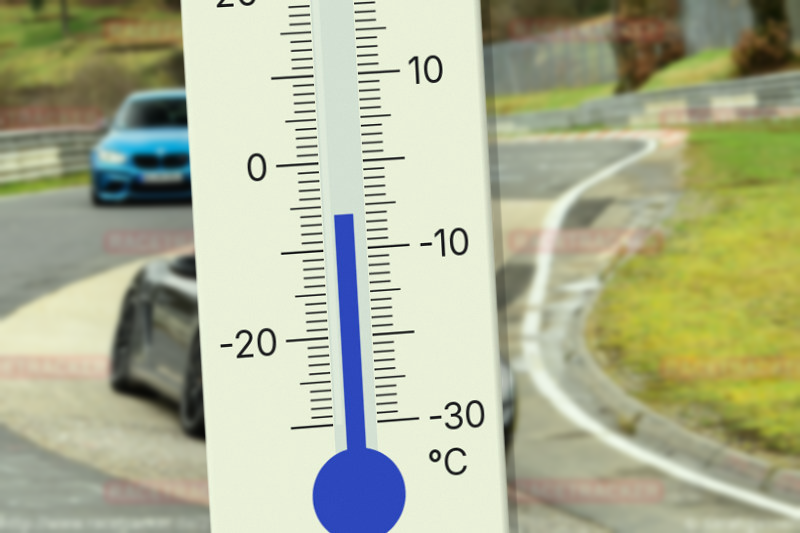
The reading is {"value": -6, "unit": "°C"}
